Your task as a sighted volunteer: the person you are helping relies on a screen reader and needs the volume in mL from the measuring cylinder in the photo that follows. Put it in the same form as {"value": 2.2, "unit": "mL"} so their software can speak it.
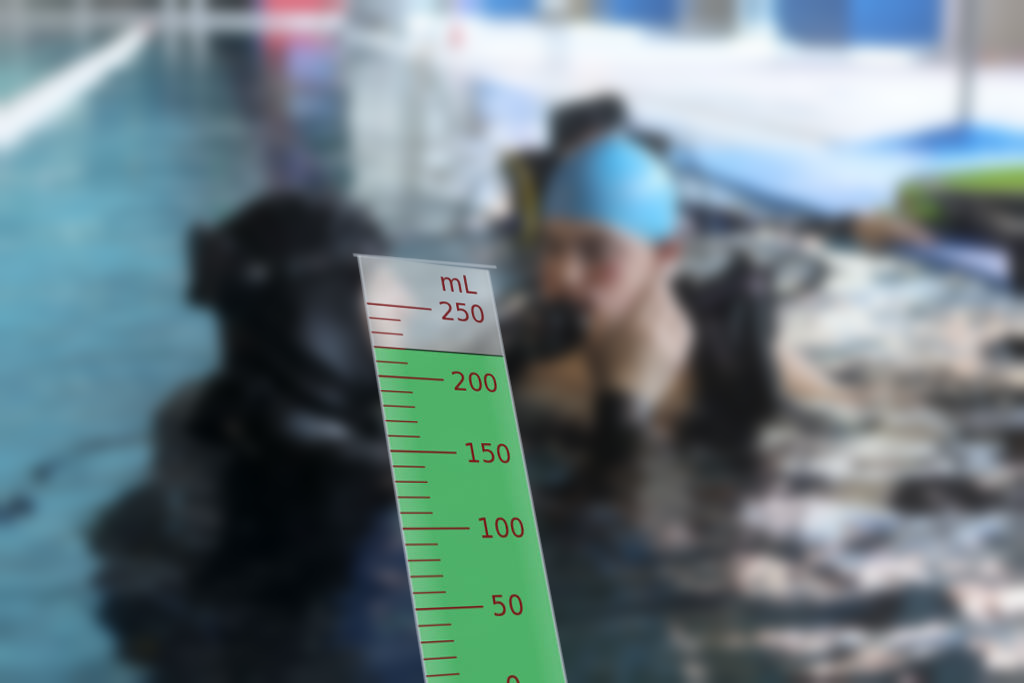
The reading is {"value": 220, "unit": "mL"}
